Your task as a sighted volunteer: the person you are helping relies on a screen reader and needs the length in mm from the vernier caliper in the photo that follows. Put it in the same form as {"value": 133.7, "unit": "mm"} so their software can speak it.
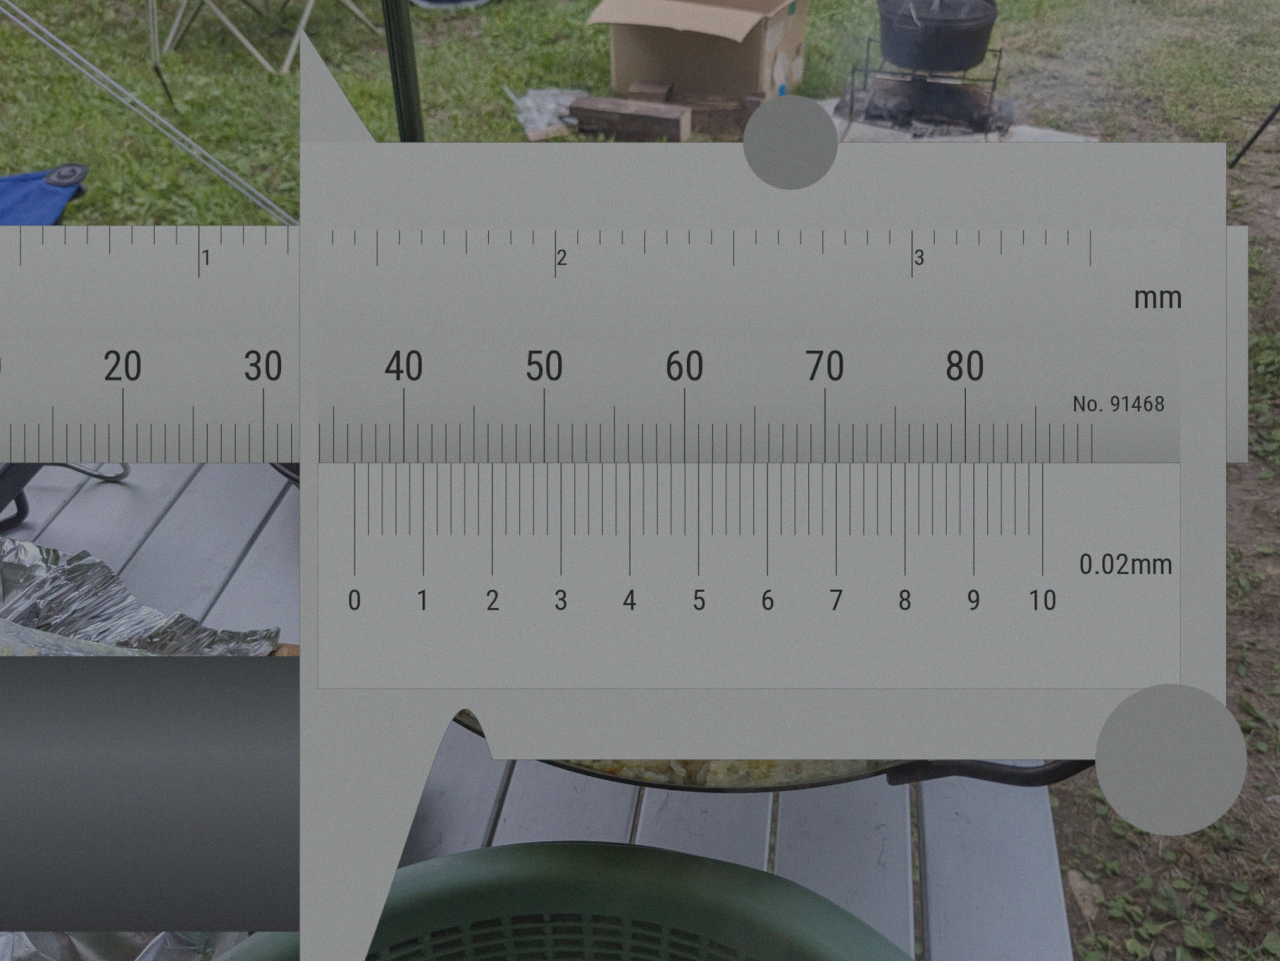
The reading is {"value": 36.5, "unit": "mm"}
